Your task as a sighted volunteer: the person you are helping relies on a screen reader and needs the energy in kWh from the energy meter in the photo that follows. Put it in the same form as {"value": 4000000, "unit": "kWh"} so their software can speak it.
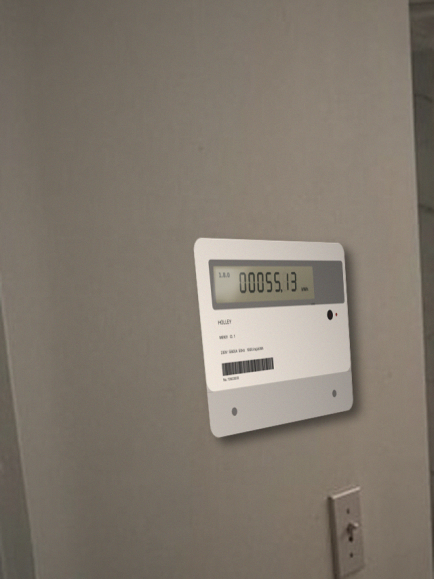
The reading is {"value": 55.13, "unit": "kWh"}
